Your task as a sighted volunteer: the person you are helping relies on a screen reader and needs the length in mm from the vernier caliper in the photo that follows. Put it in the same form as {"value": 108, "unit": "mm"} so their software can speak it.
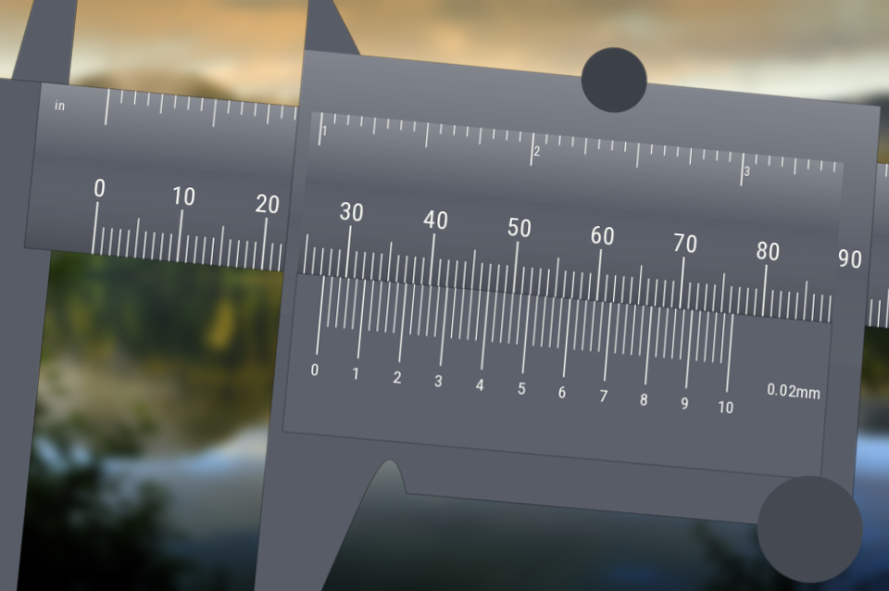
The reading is {"value": 27.4, "unit": "mm"}
